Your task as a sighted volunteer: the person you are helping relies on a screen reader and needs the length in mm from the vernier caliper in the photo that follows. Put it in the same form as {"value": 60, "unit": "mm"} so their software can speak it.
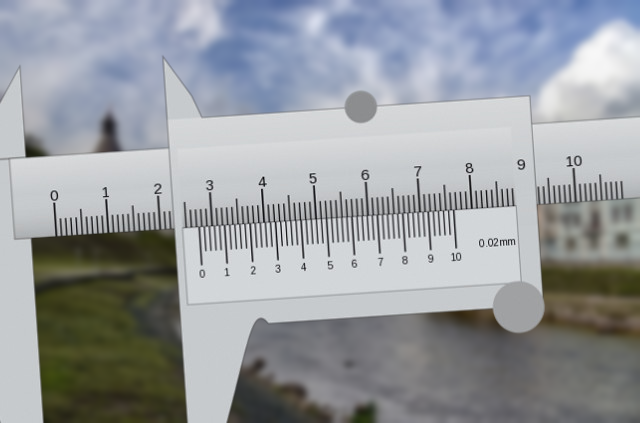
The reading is {"value": 27.5, "unit": "mm"}
